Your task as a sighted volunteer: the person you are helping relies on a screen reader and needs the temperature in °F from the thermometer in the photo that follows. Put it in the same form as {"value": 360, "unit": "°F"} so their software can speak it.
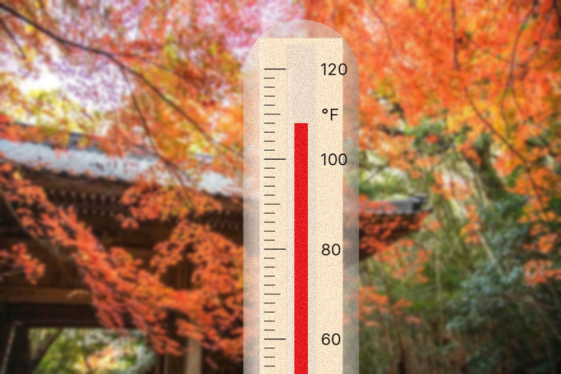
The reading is {"value": 108, "unit": "°F"}
